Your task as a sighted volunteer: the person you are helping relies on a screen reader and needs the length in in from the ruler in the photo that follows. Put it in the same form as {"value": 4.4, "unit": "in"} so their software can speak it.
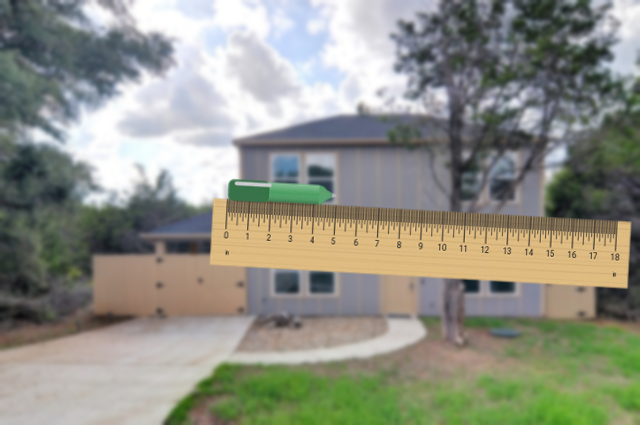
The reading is {"value": 5, "unit": "in"}
